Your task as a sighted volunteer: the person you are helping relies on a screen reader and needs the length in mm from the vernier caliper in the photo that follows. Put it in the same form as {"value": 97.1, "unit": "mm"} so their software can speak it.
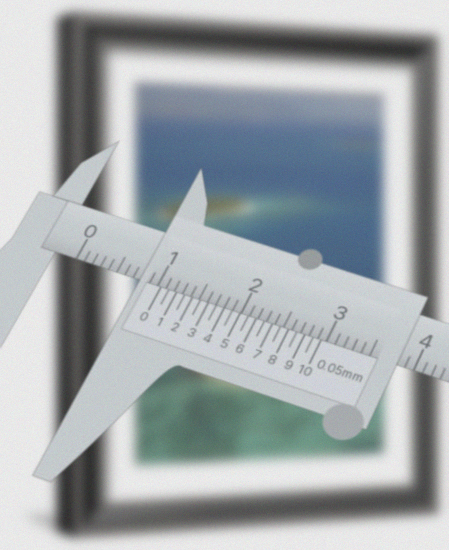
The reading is {"value": 10.4, "unit": "mm"}
